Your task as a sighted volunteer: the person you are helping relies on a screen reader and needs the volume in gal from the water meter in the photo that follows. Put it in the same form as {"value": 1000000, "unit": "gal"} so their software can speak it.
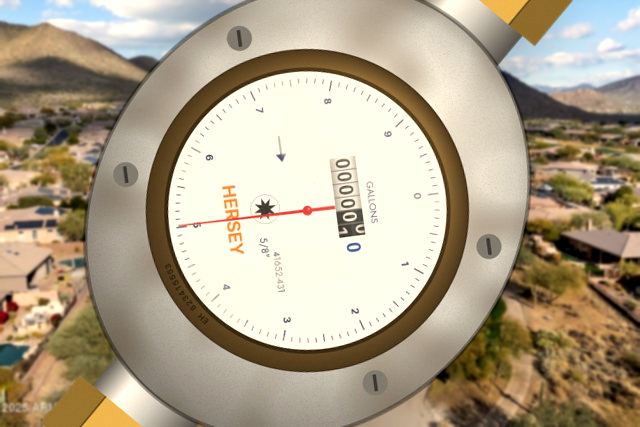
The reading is {"value": 5.0, "unit": "gal"}
